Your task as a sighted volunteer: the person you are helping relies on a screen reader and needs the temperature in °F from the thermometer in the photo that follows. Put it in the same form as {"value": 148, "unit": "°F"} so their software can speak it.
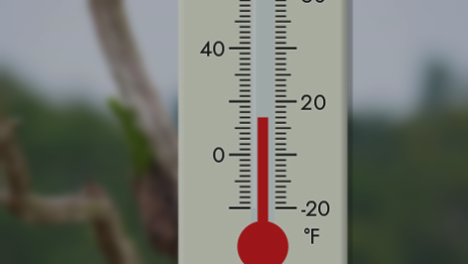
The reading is {"value": 14, "unit": "°F"}
